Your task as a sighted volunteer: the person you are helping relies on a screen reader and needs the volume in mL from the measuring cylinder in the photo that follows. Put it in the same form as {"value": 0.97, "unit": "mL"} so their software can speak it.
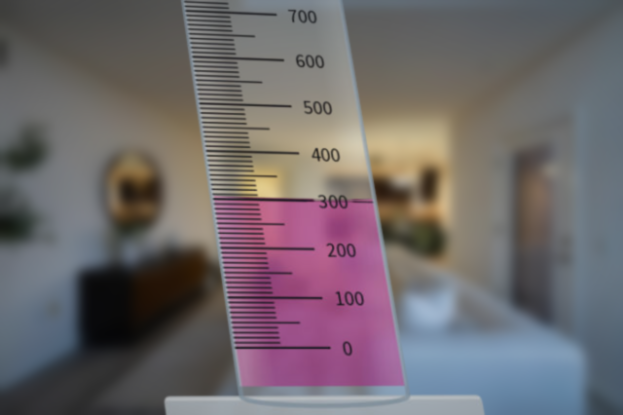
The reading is {"value": 300, "unit": "mL"}
